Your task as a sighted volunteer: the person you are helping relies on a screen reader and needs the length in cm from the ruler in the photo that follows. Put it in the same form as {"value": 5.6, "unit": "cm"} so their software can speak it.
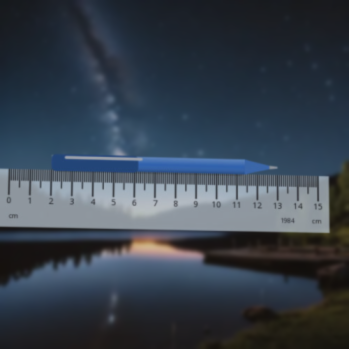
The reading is {"value": 11, "unit": "cm"}
